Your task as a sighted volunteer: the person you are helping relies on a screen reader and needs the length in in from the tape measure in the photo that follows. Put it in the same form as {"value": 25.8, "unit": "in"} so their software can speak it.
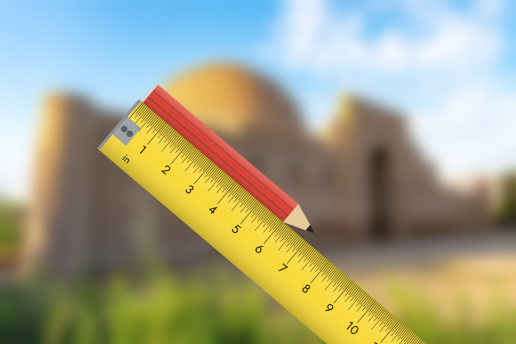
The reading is {"value": 7, "unit": "in"}
